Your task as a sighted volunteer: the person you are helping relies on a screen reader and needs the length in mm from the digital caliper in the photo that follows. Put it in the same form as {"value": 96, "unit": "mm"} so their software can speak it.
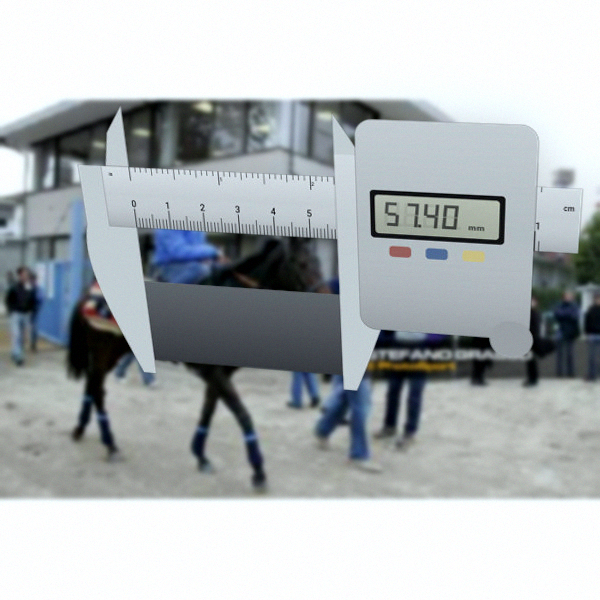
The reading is {"value": 57.40, "unit": "mm"}
